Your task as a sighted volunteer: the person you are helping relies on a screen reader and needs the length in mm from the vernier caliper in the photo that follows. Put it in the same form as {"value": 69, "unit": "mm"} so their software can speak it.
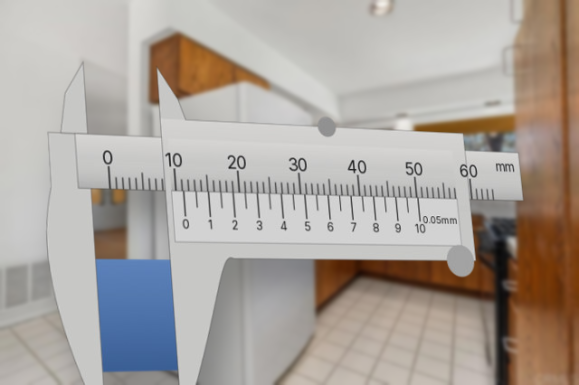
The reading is {"value": 11.2, "unit": "mm"}
